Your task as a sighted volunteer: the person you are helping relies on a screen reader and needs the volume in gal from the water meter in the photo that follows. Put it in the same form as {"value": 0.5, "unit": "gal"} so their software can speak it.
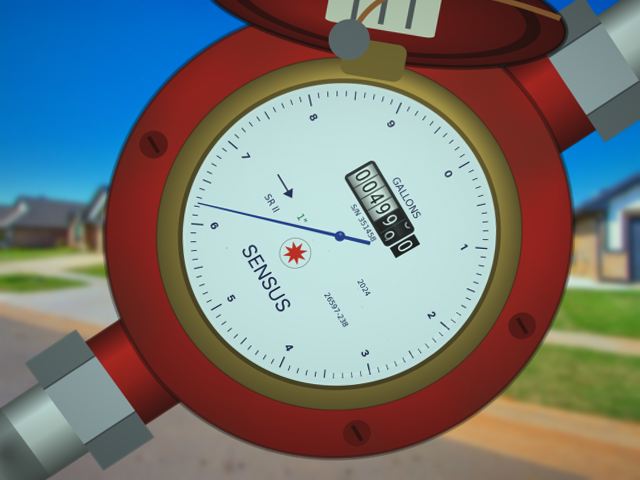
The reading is {"value": 49986.2, "unit": "gal"}
